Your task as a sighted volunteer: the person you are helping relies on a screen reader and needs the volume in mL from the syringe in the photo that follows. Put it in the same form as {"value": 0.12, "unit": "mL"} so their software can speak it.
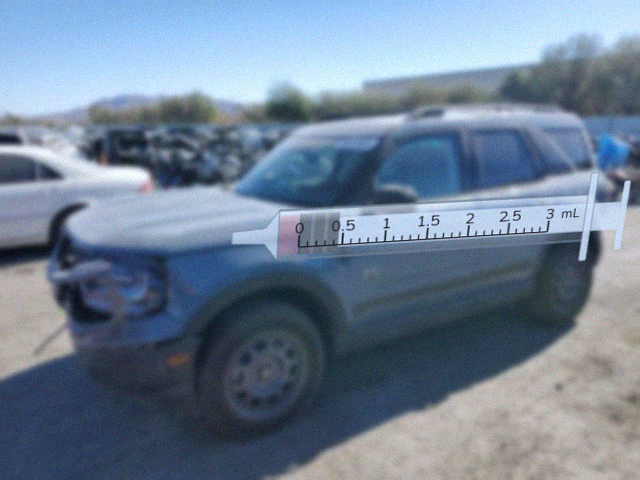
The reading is {"value": 0, "unit": "mL"}
